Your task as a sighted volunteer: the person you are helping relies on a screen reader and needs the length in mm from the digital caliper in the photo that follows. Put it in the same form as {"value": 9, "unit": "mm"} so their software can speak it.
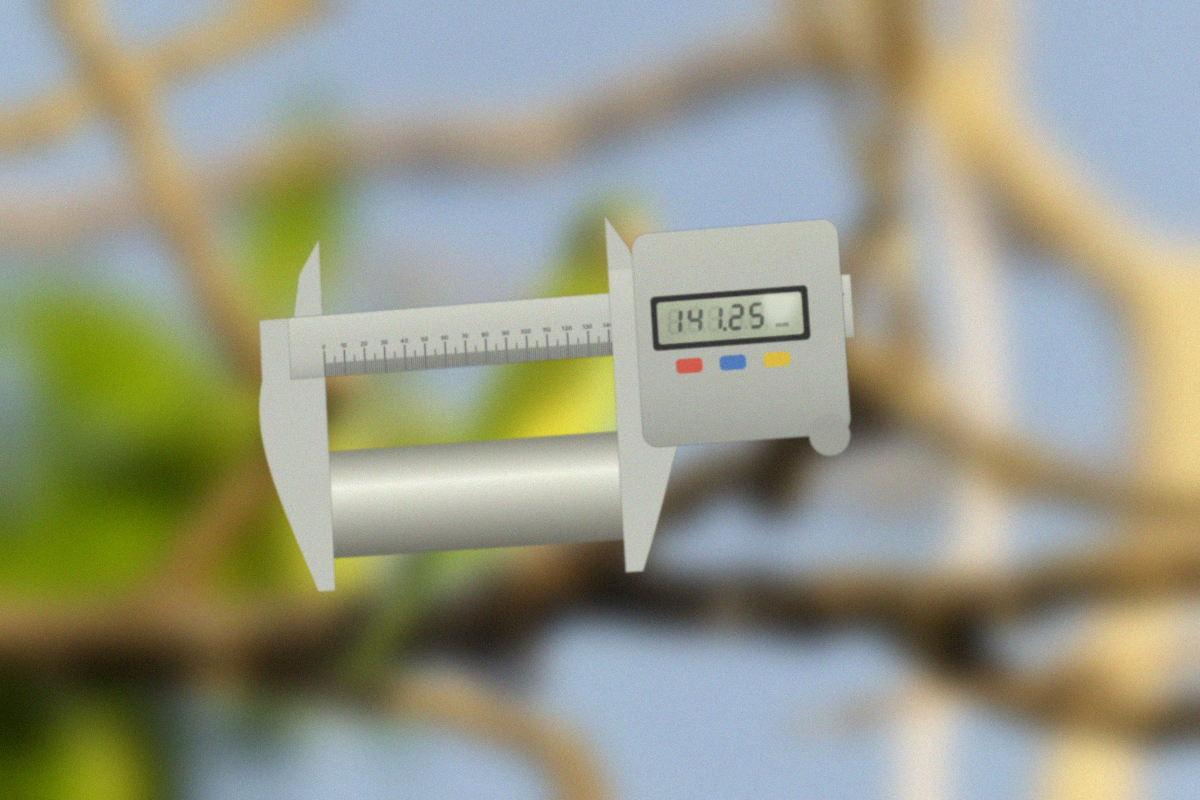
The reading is {"value": 141.25, "unit": "mm"}
